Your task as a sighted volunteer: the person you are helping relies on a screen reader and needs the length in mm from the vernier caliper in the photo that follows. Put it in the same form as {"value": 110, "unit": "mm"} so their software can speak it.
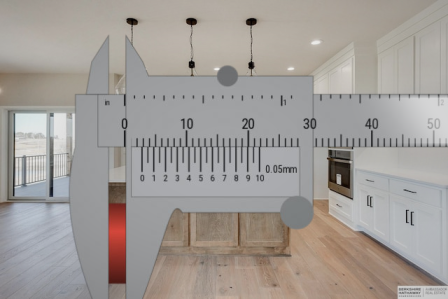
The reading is {"value": 2.8, "unit": "mm"}
